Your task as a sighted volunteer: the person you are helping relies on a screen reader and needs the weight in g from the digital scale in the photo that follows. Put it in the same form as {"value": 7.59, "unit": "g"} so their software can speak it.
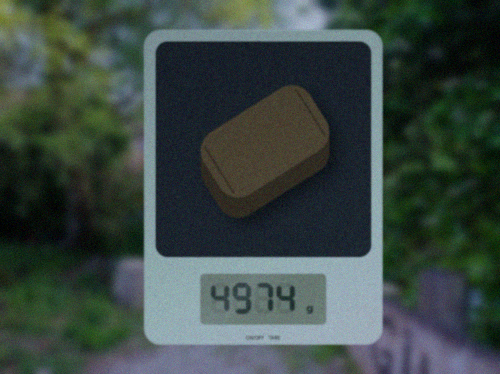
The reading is {"value": 4974, "unit": "g"}
